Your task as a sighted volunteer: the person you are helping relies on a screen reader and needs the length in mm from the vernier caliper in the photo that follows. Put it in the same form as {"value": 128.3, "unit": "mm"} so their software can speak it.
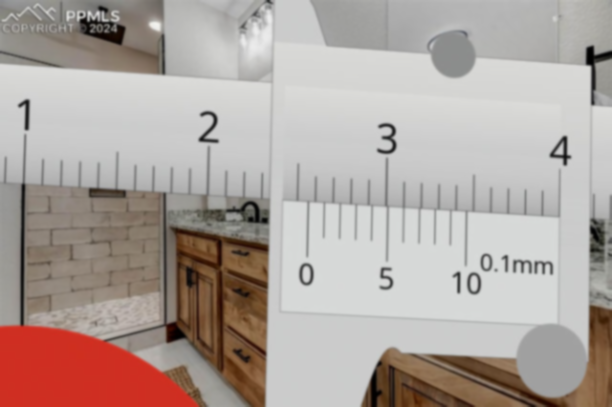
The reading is {"value": 25.6, "unit": "mm"}
